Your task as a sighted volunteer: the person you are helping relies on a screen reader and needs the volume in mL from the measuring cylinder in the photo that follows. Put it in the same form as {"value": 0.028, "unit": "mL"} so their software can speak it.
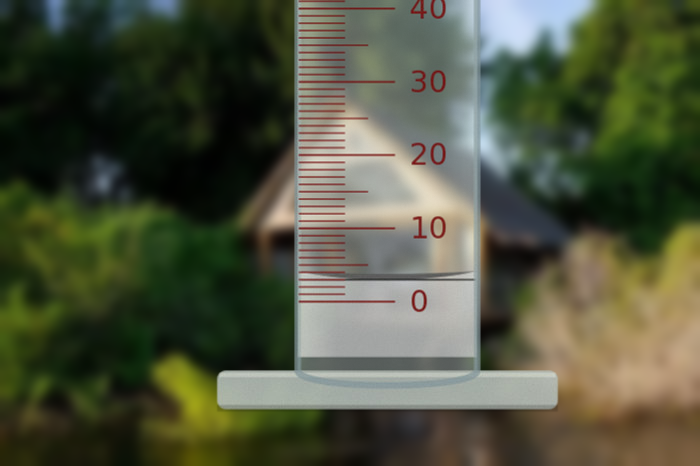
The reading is {"value": 3, "unit": "mL"}
